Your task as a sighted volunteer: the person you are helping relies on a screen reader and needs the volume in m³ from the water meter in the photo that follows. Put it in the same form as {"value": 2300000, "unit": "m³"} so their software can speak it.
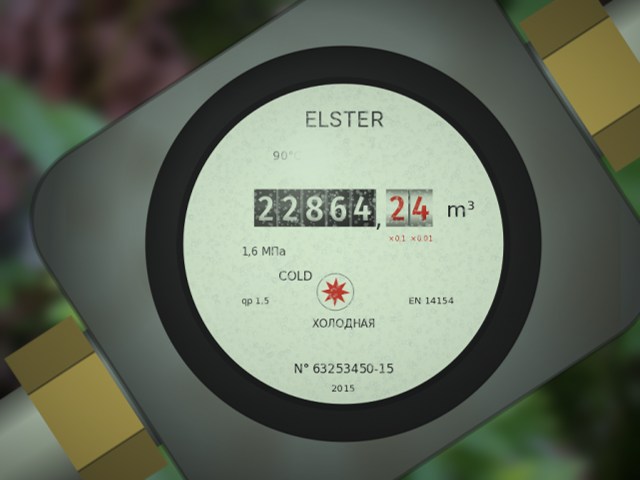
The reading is {"value": 22864.24, "unit": "m³"}
